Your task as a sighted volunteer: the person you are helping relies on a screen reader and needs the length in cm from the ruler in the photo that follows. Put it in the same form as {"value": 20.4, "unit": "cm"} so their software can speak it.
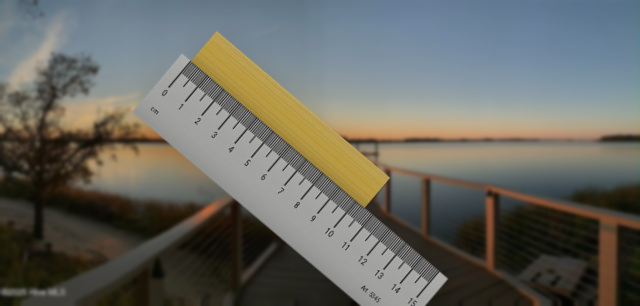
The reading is {"value": 10.5, "unit": "cm"}
